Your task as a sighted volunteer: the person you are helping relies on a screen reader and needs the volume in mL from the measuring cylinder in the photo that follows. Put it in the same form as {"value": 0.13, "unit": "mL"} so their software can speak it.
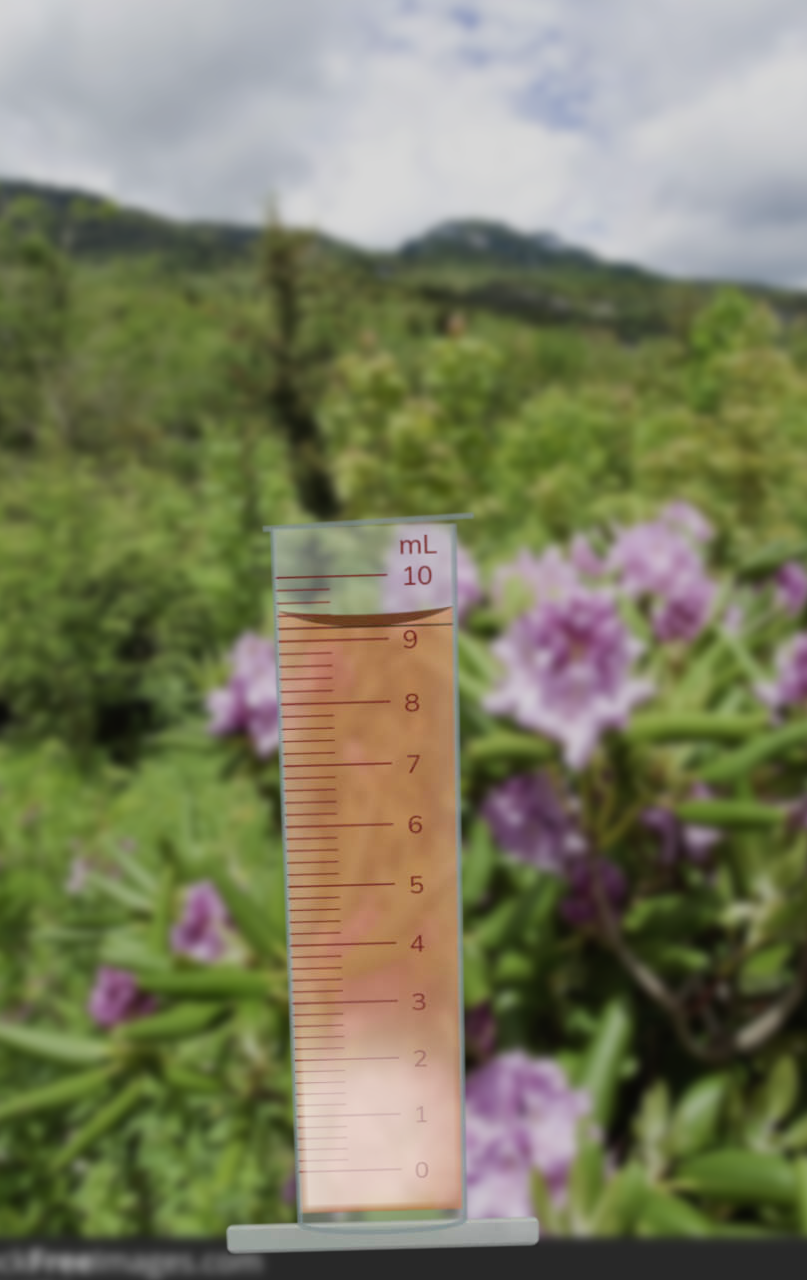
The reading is {"value": 9.2, "unit": "mL"}
